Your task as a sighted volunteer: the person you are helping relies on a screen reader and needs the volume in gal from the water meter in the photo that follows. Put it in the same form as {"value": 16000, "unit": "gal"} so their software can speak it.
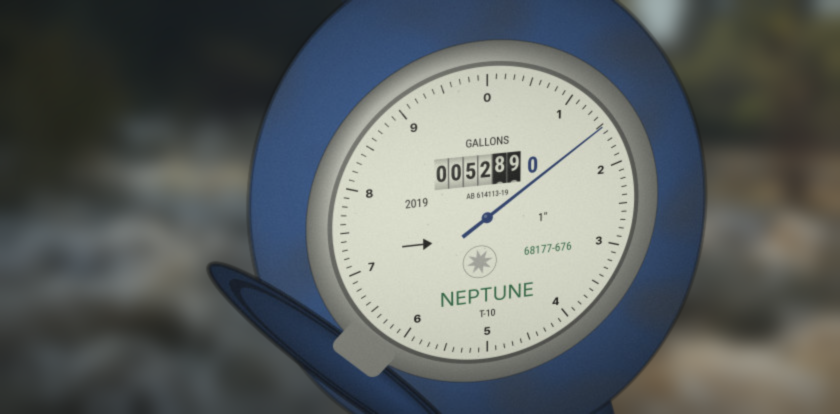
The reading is {"value": 52891.5, "unit": "gal"}
